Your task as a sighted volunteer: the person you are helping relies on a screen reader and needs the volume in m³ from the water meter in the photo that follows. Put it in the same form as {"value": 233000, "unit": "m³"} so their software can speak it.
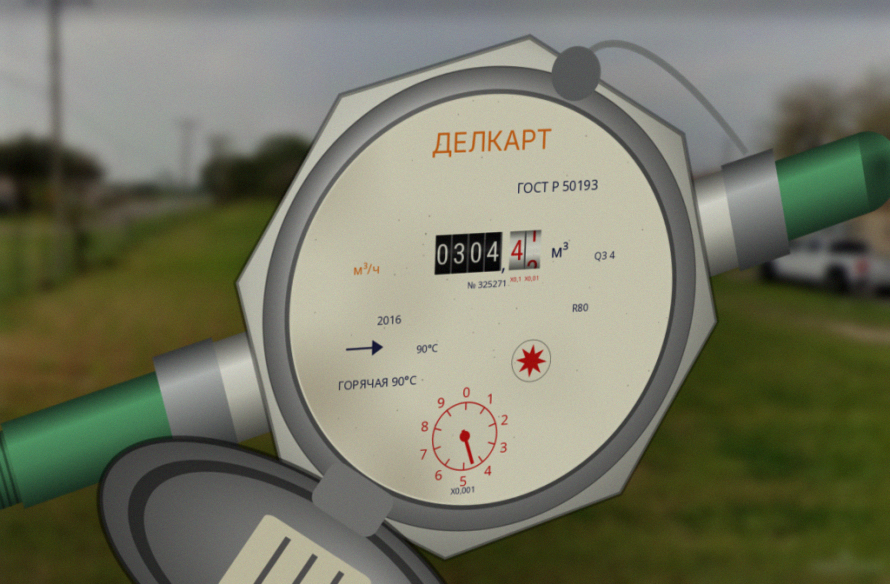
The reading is {"value": 304.414, "unit": "m³"}
